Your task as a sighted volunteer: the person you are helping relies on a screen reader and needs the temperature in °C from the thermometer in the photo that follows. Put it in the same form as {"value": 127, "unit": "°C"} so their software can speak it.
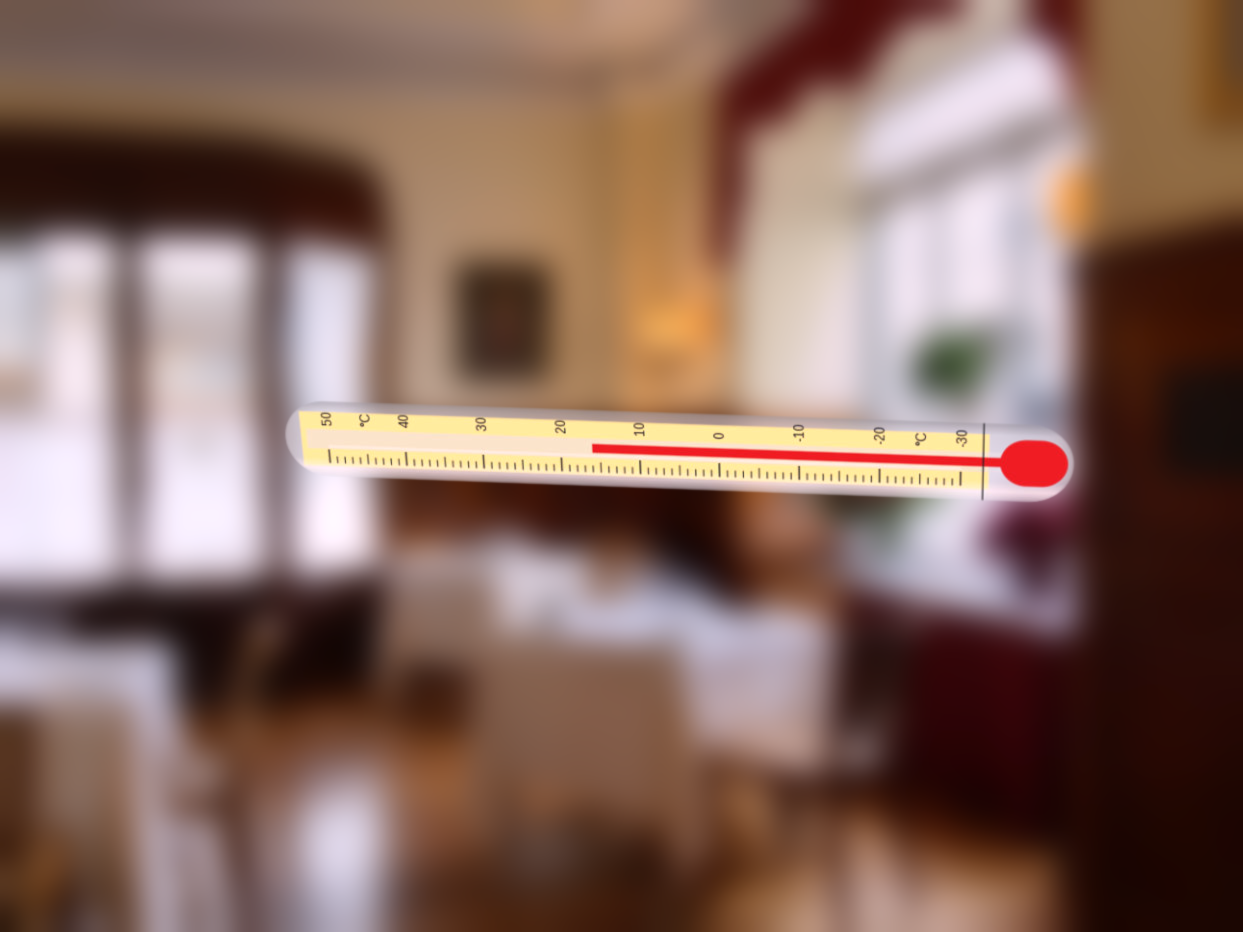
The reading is {"value": 16, "unit": "°C"}
